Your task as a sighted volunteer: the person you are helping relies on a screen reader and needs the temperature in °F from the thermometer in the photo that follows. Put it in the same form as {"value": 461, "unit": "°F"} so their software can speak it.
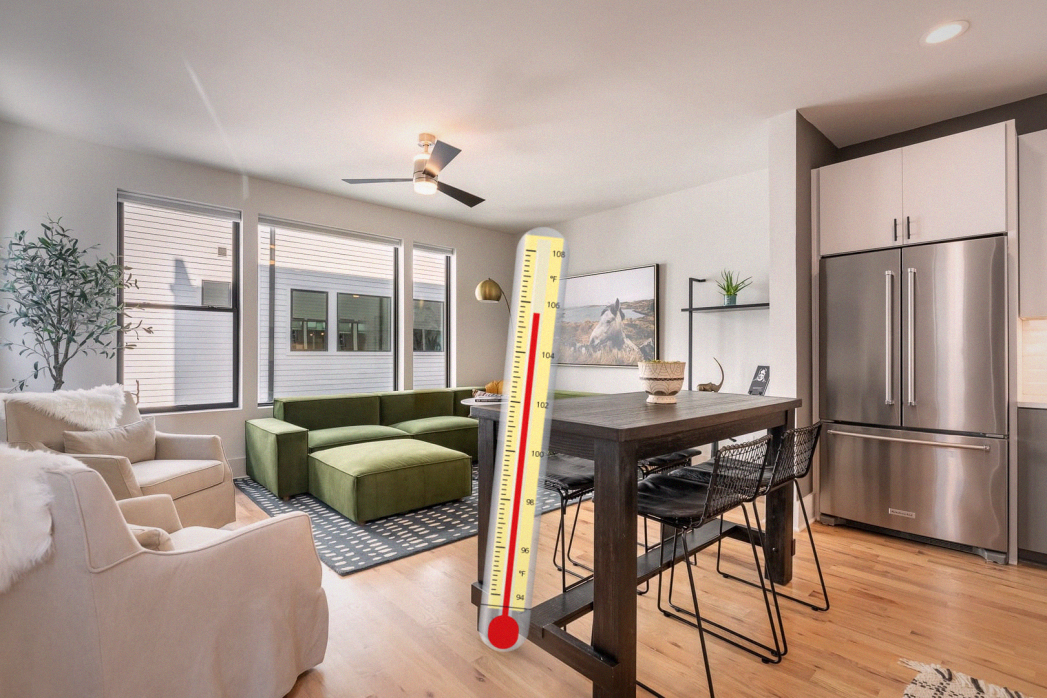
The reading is {"value": 105.6, "unit": "°F"}
